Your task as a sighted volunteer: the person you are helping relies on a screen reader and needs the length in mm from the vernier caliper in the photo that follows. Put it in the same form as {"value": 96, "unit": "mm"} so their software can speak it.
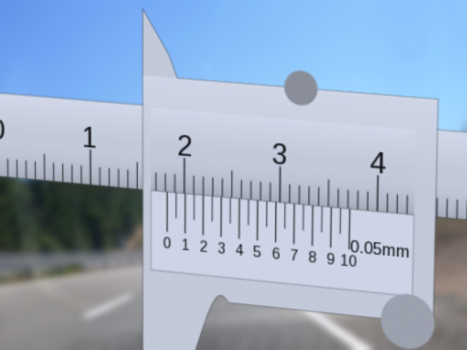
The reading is {"value": 18.2, "unit": "mm"}
